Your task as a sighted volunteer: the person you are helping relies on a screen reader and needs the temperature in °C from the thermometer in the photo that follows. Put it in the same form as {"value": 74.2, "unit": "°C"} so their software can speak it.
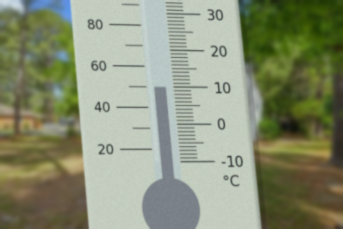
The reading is {"value": 10, "unit": "°C"}
